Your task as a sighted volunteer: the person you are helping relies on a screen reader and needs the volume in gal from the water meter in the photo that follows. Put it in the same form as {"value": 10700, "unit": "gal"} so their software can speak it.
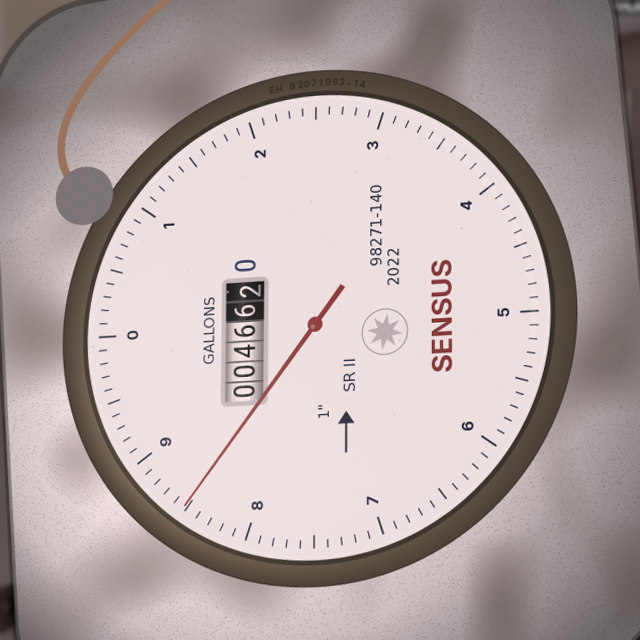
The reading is {"value": 46618.5, "unit": "gal"}
